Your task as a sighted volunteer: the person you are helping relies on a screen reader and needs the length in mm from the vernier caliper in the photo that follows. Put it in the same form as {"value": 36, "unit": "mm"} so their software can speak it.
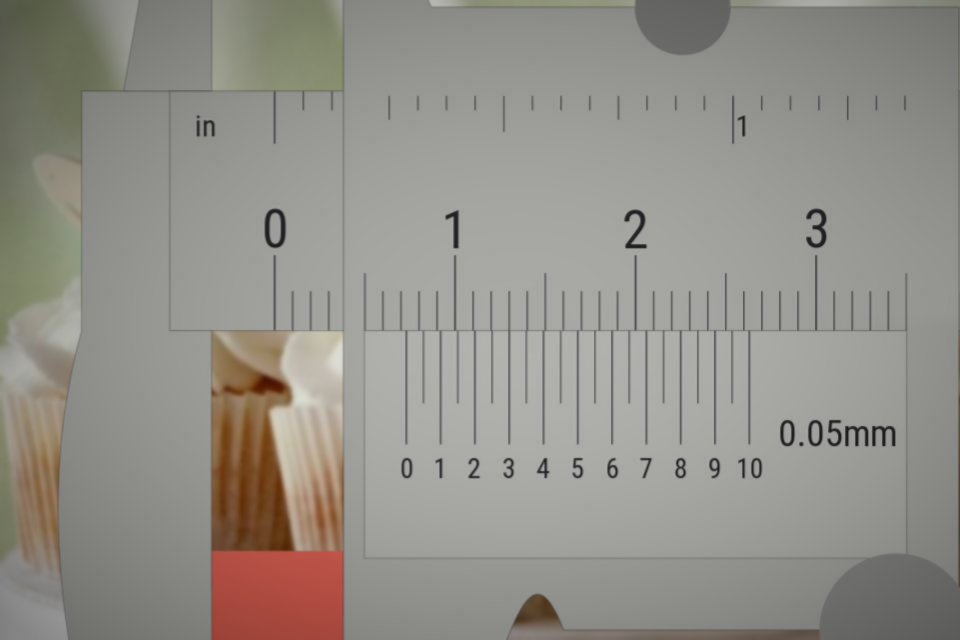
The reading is {"value": 7.3, "unit": "mm"}
